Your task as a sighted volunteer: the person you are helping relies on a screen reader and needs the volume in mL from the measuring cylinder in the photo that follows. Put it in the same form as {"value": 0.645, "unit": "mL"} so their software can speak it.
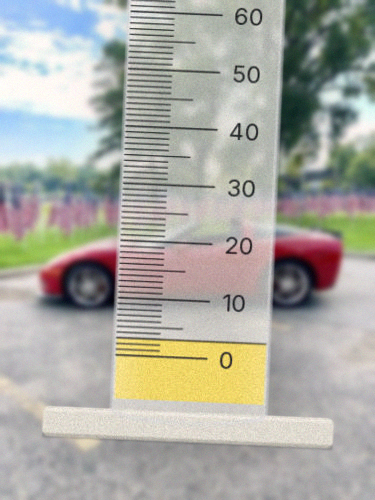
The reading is {"value": 3, "unit": "mL"}
